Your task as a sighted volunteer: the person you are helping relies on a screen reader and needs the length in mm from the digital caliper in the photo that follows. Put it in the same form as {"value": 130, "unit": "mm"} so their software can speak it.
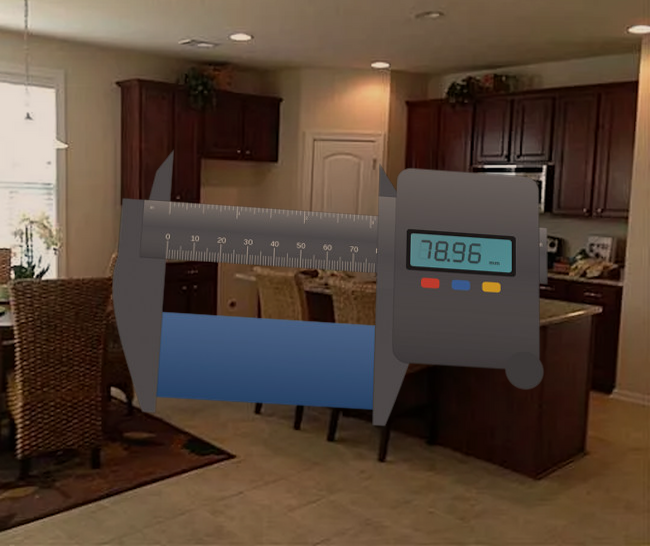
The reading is {"value": 78.96, "unit": "mm"}
